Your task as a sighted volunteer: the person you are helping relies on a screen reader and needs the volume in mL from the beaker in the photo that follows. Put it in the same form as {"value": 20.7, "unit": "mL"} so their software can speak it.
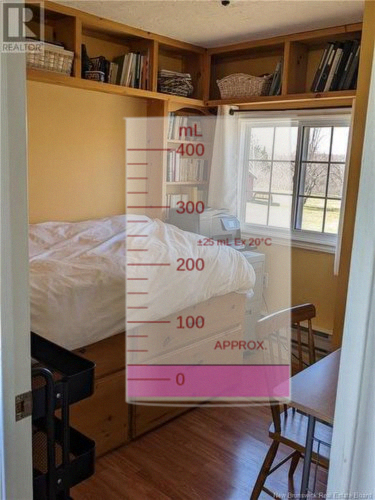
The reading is {"value": 25, "unit": "mL"}
